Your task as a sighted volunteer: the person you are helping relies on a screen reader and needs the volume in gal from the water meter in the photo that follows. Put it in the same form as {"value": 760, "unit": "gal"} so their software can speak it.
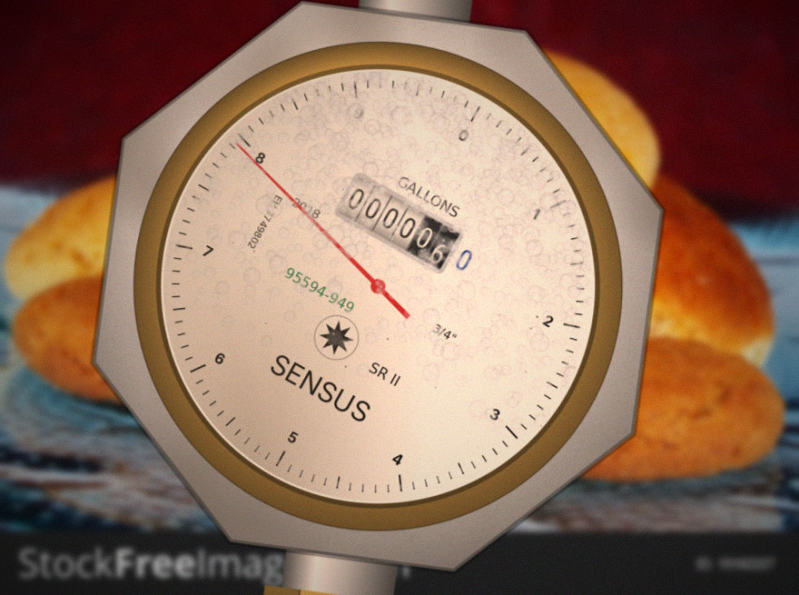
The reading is {"value": 57.9, "unit": "gal"}
